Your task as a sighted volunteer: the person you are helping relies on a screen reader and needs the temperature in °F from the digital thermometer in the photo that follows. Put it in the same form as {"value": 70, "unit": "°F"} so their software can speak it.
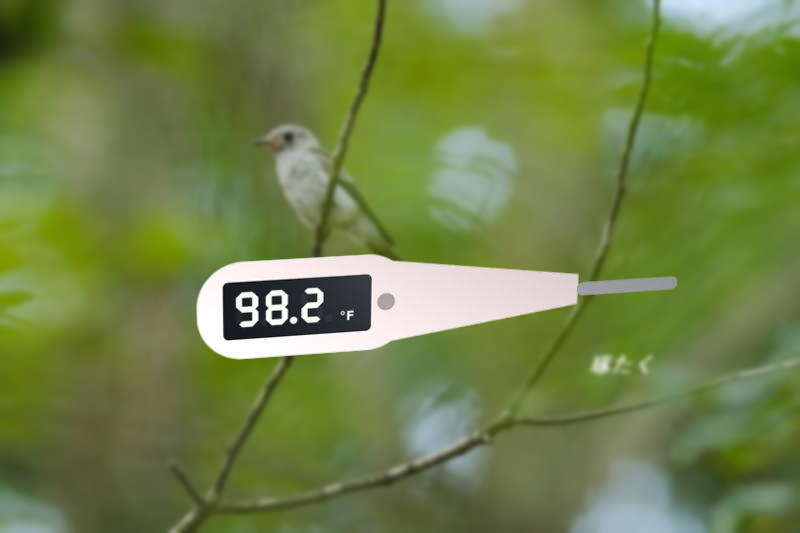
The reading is {"value": 98.2, "unit": "°F"}
